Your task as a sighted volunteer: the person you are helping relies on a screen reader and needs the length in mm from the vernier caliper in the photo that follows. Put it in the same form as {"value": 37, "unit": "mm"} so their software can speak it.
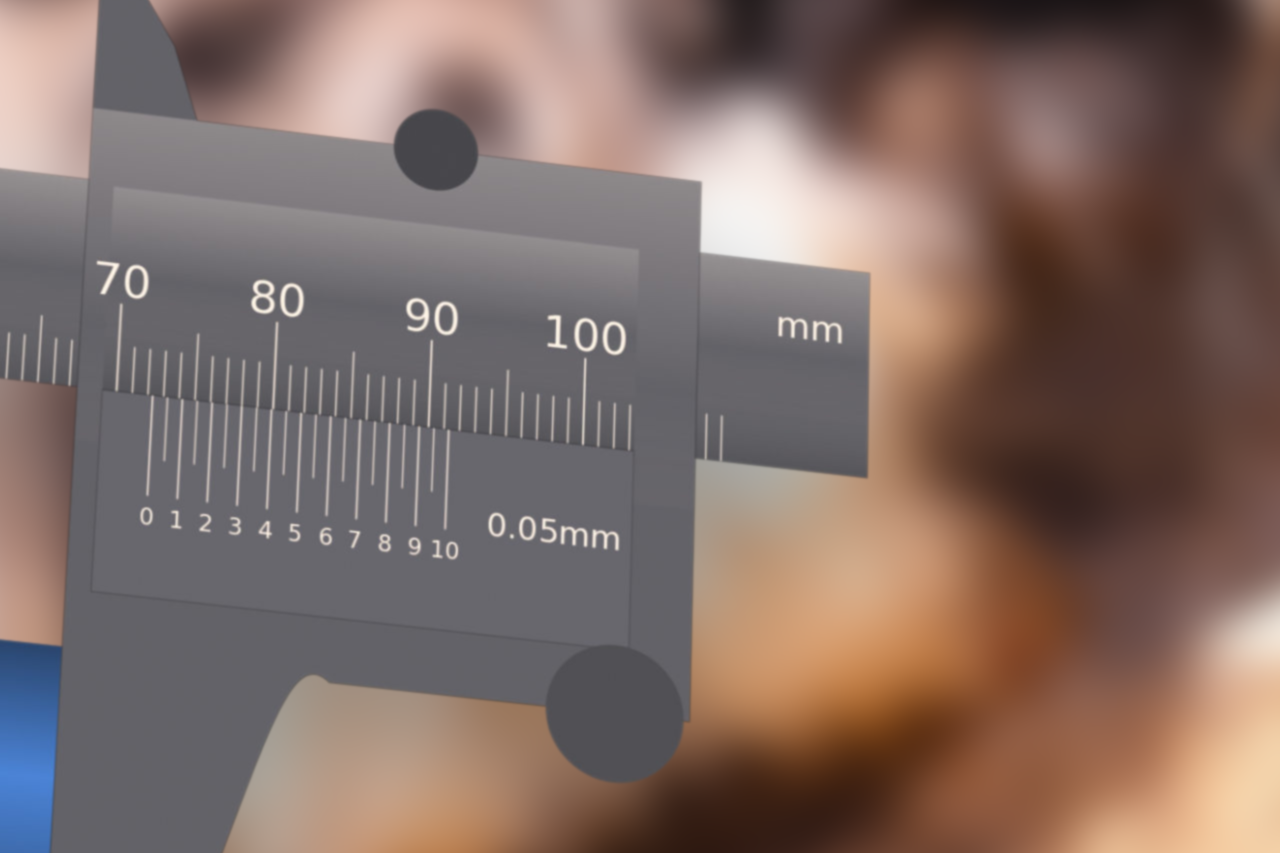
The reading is {"value": 72.3, "unit": "mm"}
